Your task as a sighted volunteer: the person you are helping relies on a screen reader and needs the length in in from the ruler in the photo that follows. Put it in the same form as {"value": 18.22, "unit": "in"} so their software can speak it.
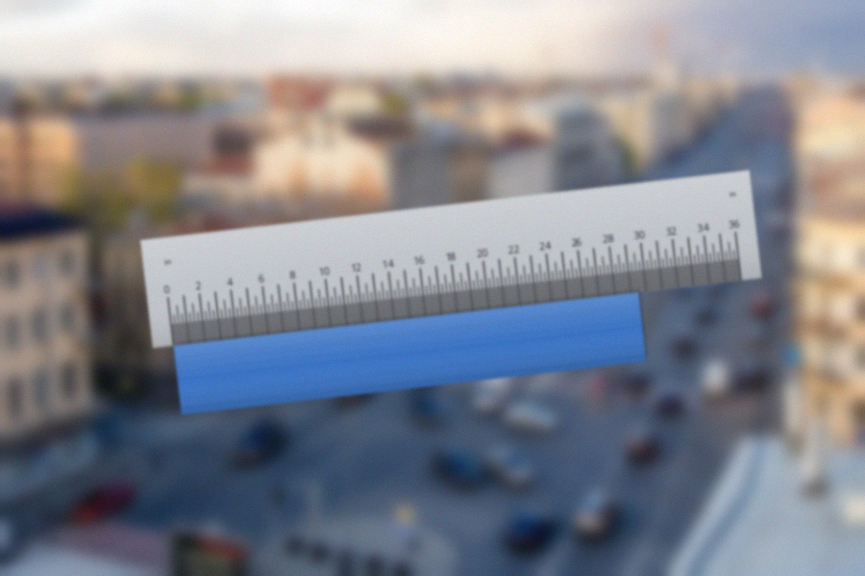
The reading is {"value": 29.5, "unit": "in"}
